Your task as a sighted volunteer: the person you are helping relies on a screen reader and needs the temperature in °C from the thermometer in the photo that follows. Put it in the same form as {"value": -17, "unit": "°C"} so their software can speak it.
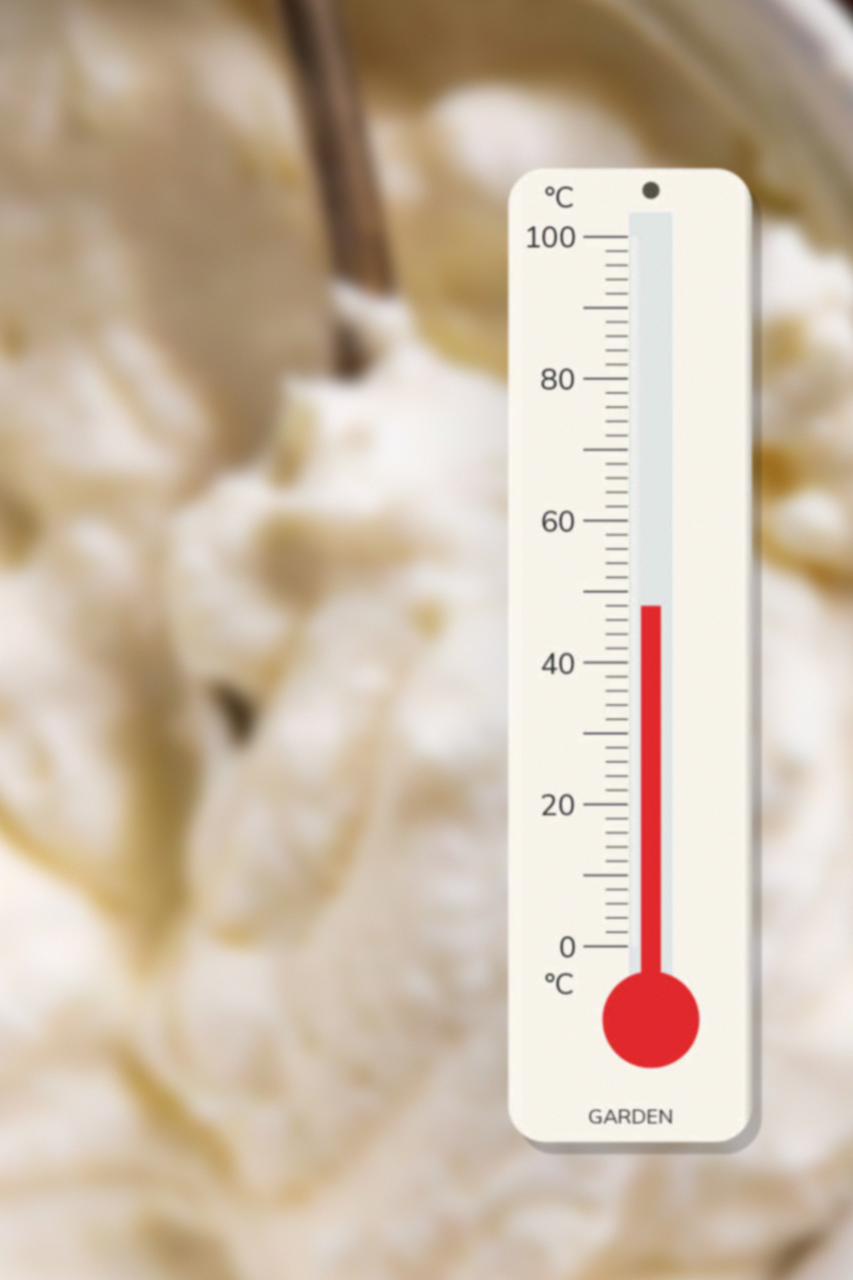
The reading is {"value": 48, "unit": "°C"}
